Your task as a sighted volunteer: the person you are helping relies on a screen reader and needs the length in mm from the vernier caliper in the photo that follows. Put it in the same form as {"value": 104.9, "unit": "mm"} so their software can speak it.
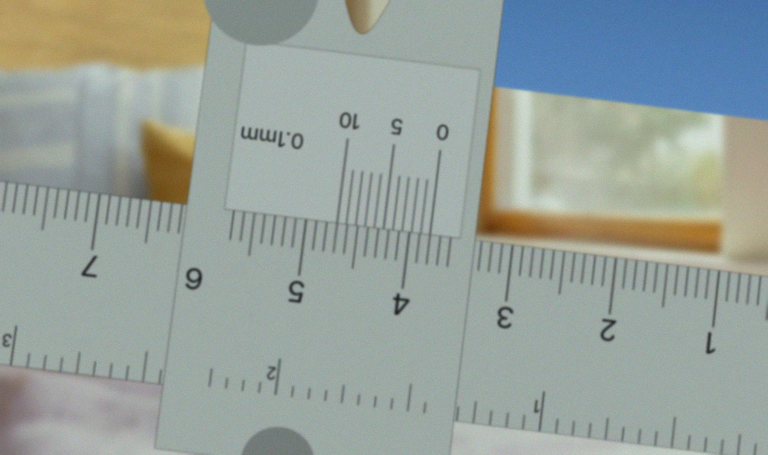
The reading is {"value": 38.0, "unit": "mm"}
